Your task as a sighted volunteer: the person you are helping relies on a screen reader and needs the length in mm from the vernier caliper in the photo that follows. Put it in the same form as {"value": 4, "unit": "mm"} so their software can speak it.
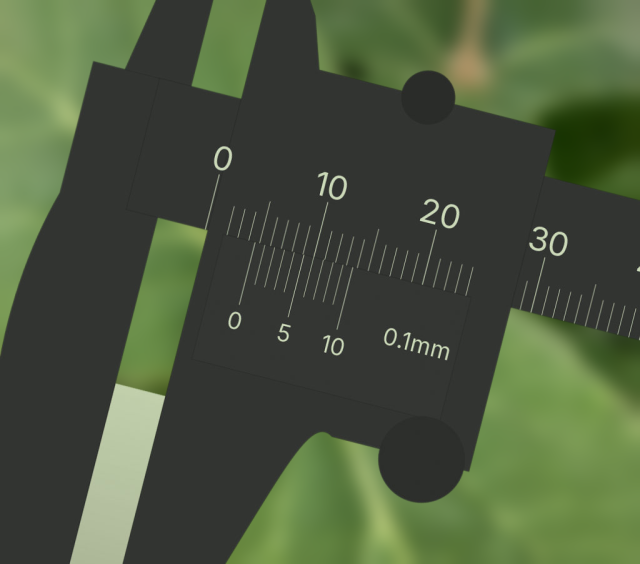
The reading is {"value": 4.6, "unit": "mm"}
